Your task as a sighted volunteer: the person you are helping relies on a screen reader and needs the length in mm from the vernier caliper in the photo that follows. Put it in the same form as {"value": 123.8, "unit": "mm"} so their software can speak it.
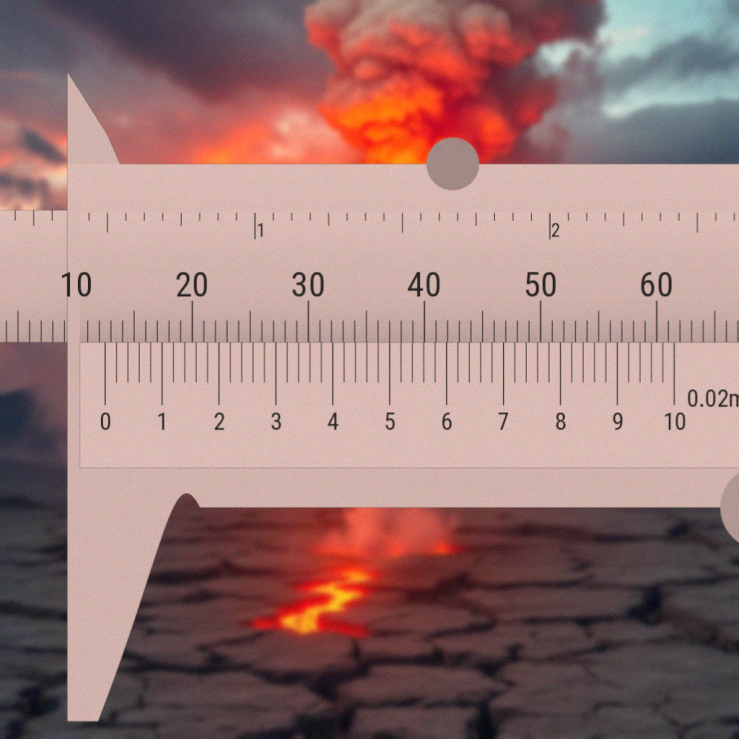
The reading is {"value": 12.5, "unit": "mm"}
